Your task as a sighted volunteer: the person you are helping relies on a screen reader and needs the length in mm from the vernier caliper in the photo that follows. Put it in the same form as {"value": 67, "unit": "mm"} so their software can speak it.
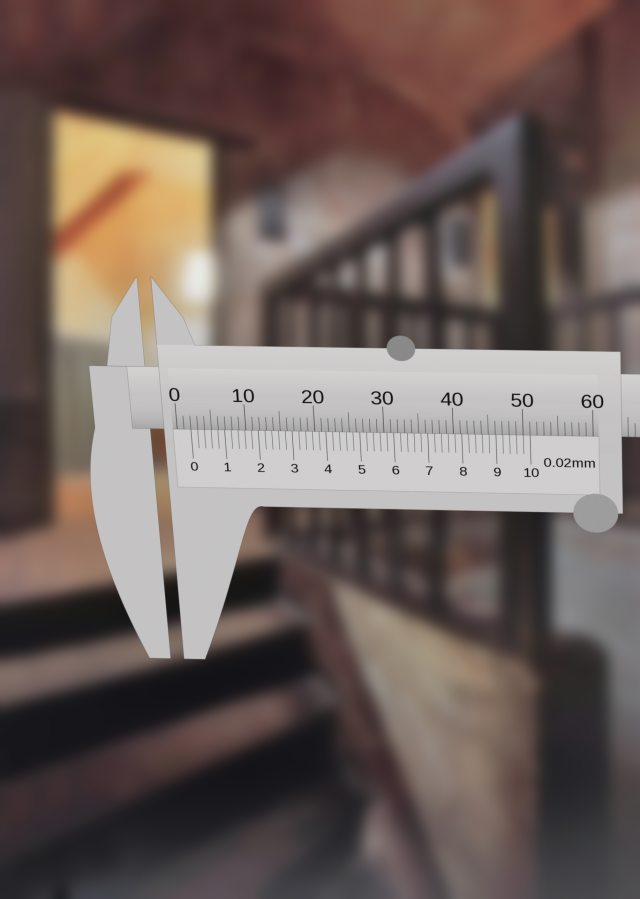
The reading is {"value": 2.0, "unit": "mm"}
